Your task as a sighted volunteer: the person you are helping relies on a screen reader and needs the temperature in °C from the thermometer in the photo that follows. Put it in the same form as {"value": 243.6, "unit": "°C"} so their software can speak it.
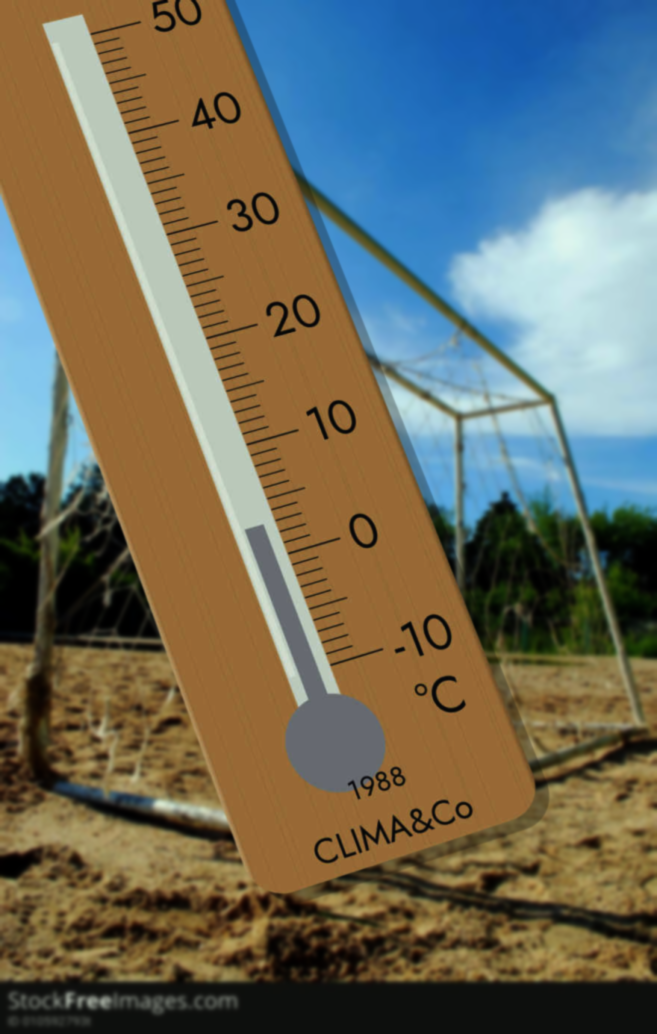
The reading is {"value": 3, "unit": "°C"}
